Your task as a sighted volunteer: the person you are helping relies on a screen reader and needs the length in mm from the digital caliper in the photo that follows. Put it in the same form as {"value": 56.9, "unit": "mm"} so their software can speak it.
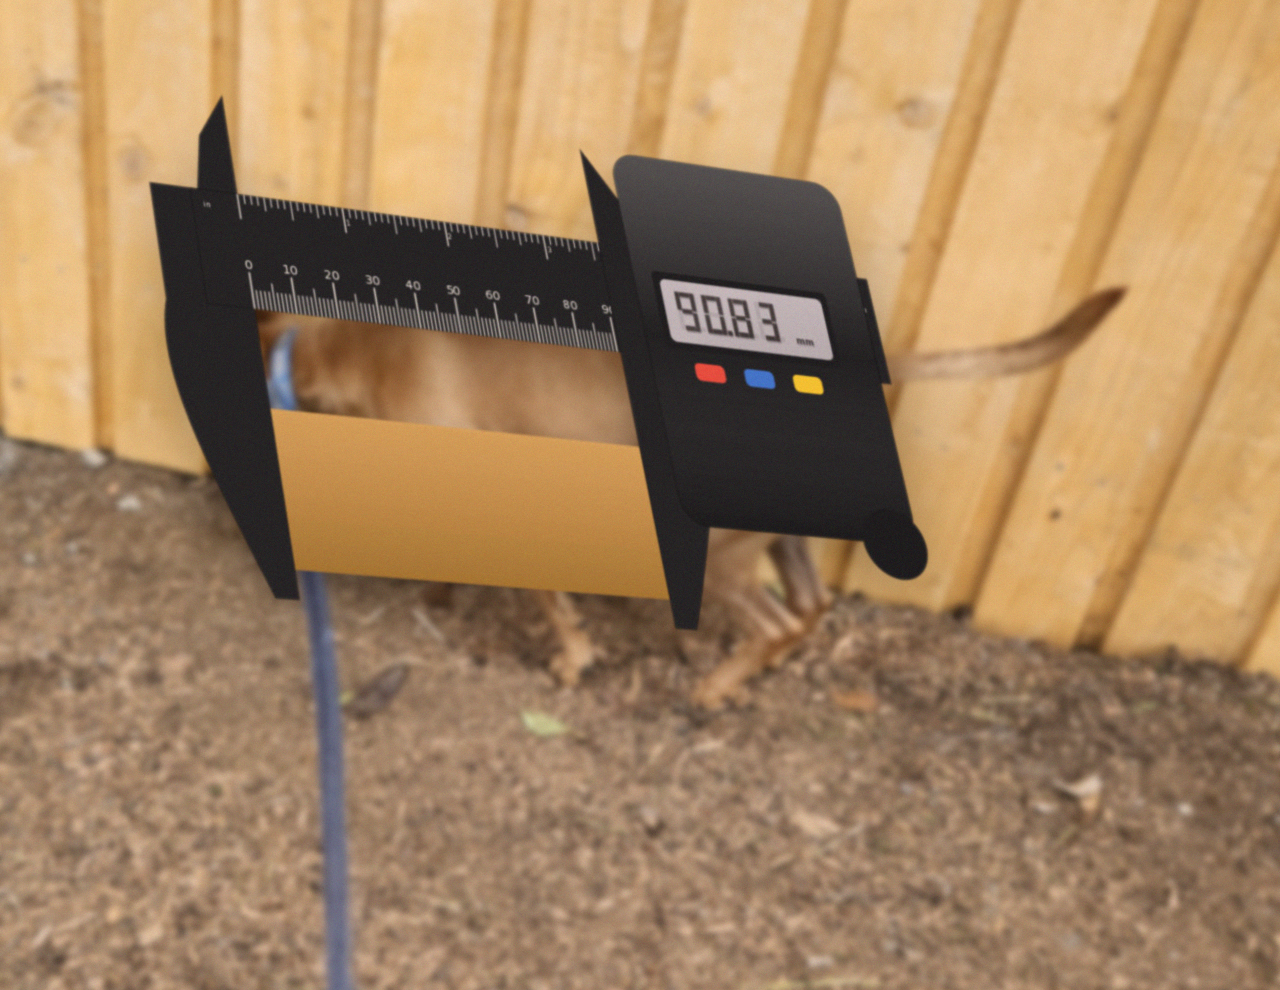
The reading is {"value": 90.83, "unit": "mm"}
